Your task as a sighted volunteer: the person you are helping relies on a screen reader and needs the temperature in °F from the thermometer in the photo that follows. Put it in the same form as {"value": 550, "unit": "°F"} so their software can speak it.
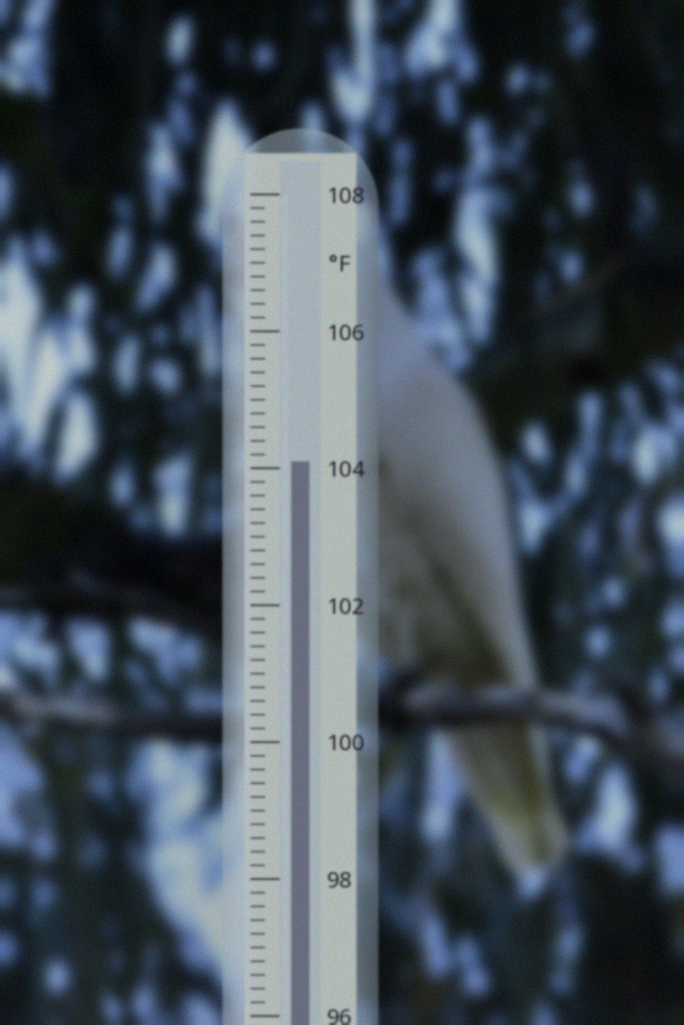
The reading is {"value": 104.1, "unit": "°F"}
